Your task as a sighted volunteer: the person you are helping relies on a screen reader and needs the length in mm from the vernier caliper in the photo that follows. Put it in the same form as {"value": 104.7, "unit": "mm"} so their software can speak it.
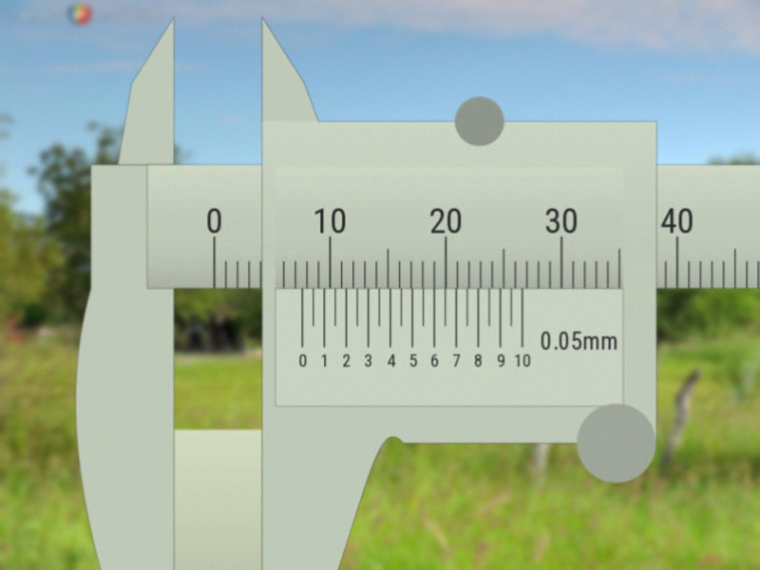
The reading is {"value": 7.6, "unit": "mm"}
